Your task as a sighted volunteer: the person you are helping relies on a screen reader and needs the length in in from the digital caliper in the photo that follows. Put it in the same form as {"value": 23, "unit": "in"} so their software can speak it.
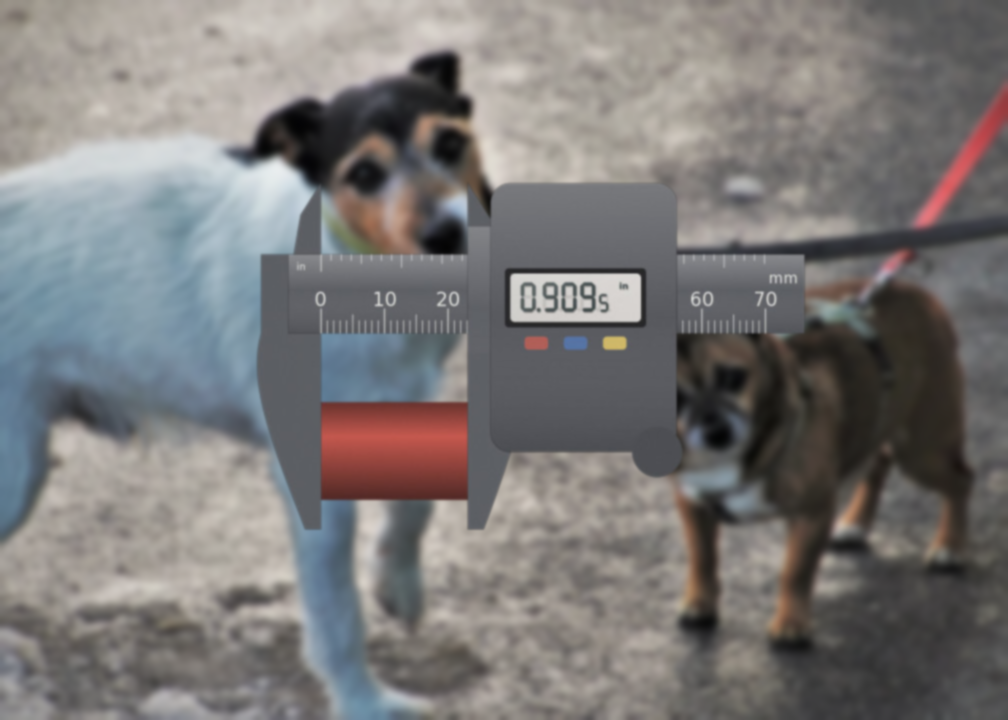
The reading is {"value": 0.9095, "unit": "in"}
